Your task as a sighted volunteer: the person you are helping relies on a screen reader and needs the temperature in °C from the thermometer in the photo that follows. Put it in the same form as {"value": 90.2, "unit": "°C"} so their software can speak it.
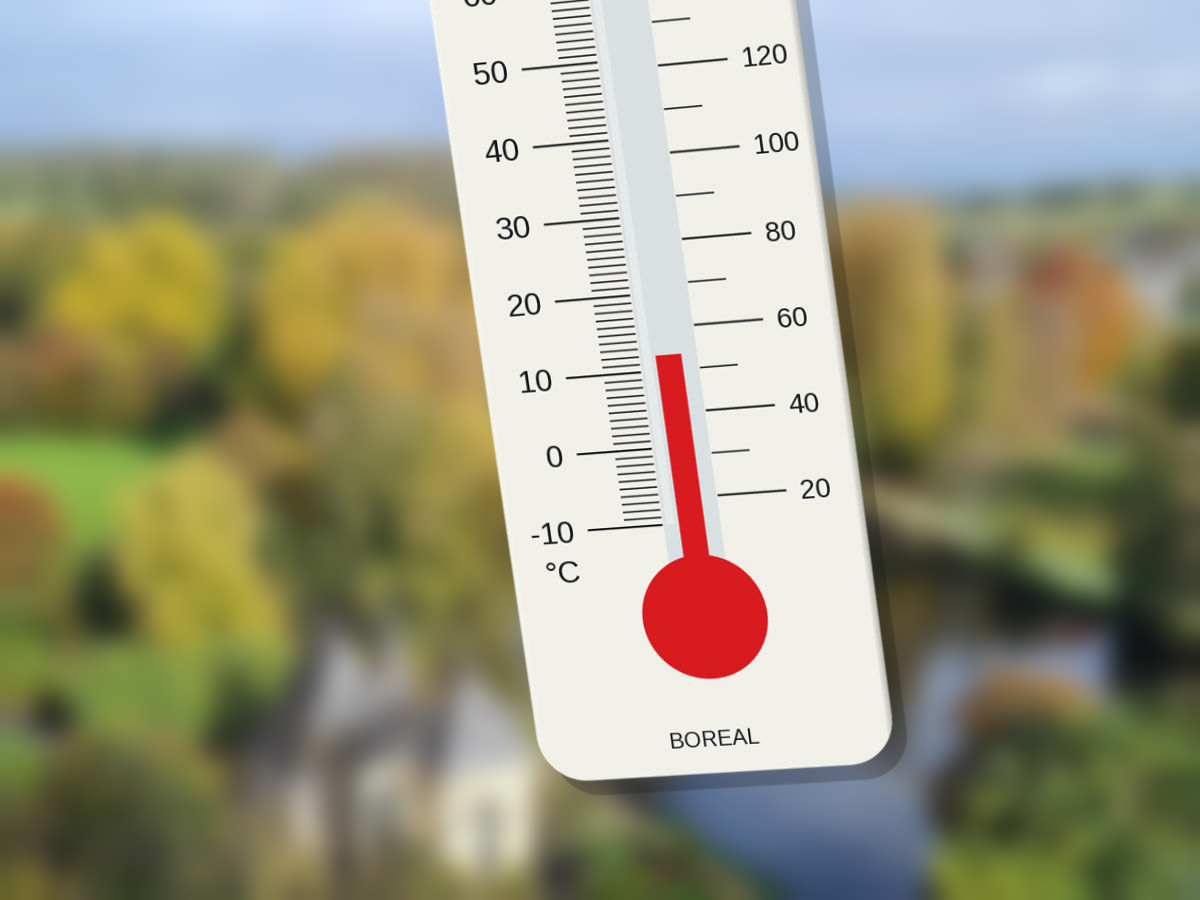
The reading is {"value": 12, "unit": "°C"}
